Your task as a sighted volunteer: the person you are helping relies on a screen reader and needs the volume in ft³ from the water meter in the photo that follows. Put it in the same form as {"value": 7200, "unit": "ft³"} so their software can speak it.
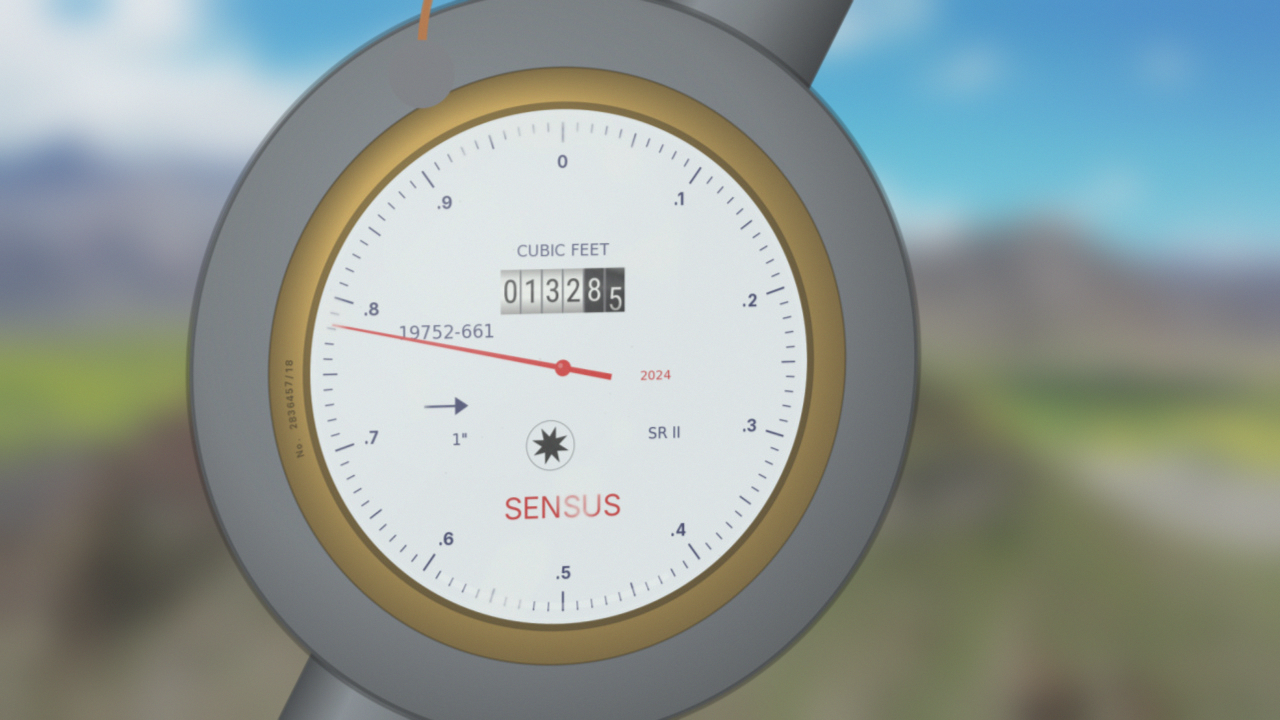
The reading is {"value": 13284.78, "unit": "ft³"}
